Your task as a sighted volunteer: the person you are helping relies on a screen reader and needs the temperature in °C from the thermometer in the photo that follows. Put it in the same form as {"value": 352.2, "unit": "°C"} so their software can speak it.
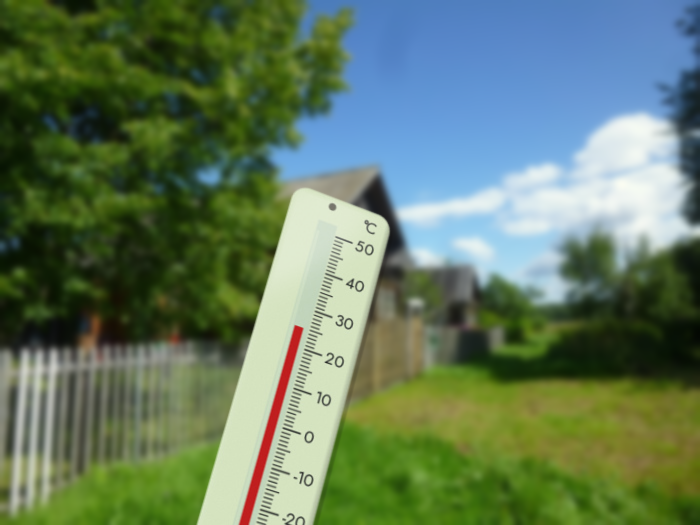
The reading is {"value": 25, "unit": "°C"}
